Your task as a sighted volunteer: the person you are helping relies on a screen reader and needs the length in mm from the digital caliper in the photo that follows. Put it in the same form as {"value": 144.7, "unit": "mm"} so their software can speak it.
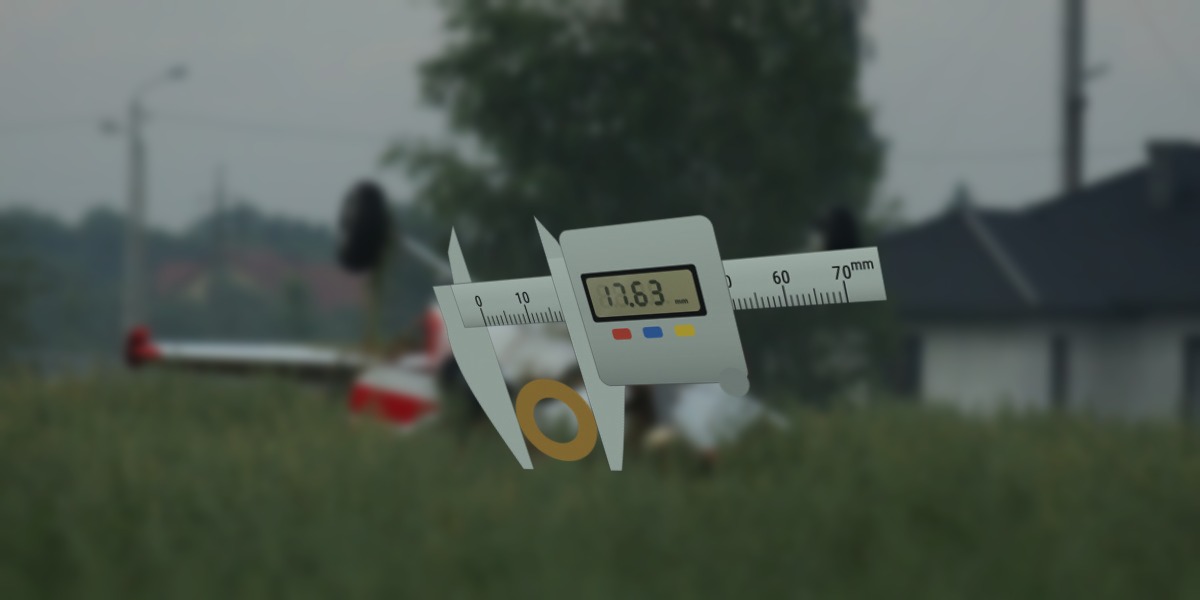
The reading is {"value": 17.63, "unit": "mm"}
